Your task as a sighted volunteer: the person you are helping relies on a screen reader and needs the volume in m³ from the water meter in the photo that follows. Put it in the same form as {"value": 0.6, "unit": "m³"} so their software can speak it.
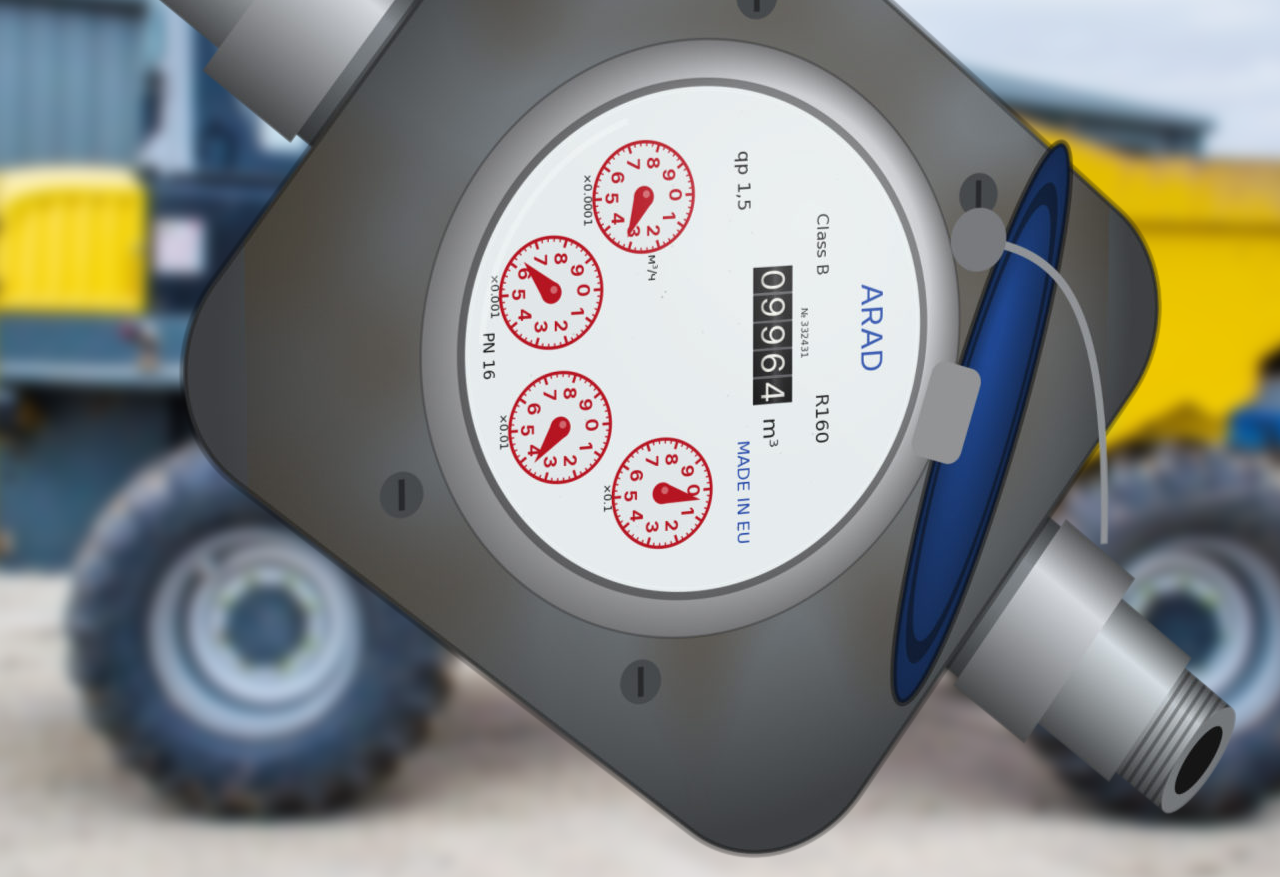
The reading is {"value": 9964.0363, "unit": "m³"}
